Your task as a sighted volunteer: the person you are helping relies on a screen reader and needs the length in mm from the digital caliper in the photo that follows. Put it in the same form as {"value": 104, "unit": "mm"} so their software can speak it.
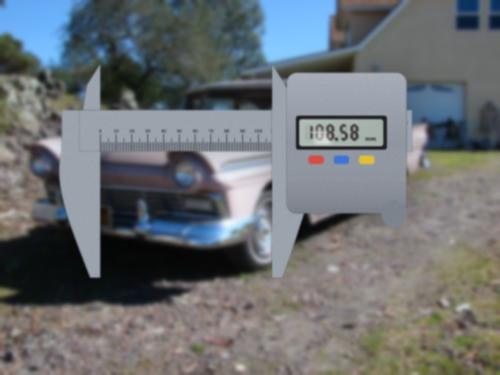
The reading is {"value": 108.58, "unit": "mm"}
